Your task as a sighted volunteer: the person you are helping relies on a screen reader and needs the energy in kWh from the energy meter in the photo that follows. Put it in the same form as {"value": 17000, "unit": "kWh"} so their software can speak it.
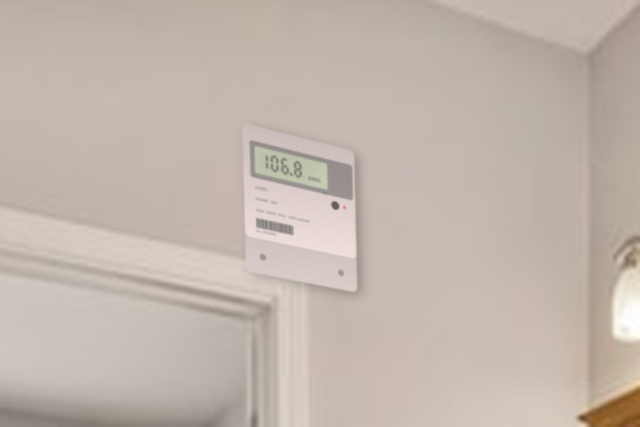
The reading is {"value": 106.8, "unit": "kWh"}
